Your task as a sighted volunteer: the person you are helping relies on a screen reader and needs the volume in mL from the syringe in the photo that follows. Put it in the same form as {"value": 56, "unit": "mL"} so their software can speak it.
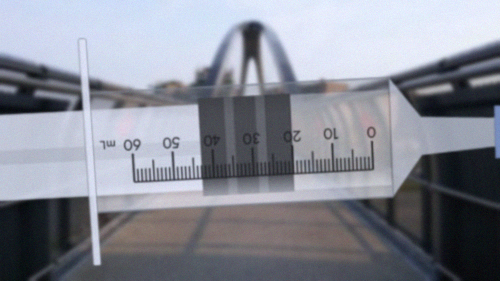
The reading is {"value": 20, "unit": "mL"}
